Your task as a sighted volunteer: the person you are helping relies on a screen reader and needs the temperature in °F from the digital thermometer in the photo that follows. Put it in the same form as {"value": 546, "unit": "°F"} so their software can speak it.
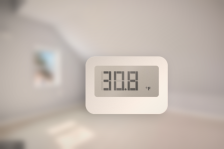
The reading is {"value": 30.8, "unit": "°F"}
